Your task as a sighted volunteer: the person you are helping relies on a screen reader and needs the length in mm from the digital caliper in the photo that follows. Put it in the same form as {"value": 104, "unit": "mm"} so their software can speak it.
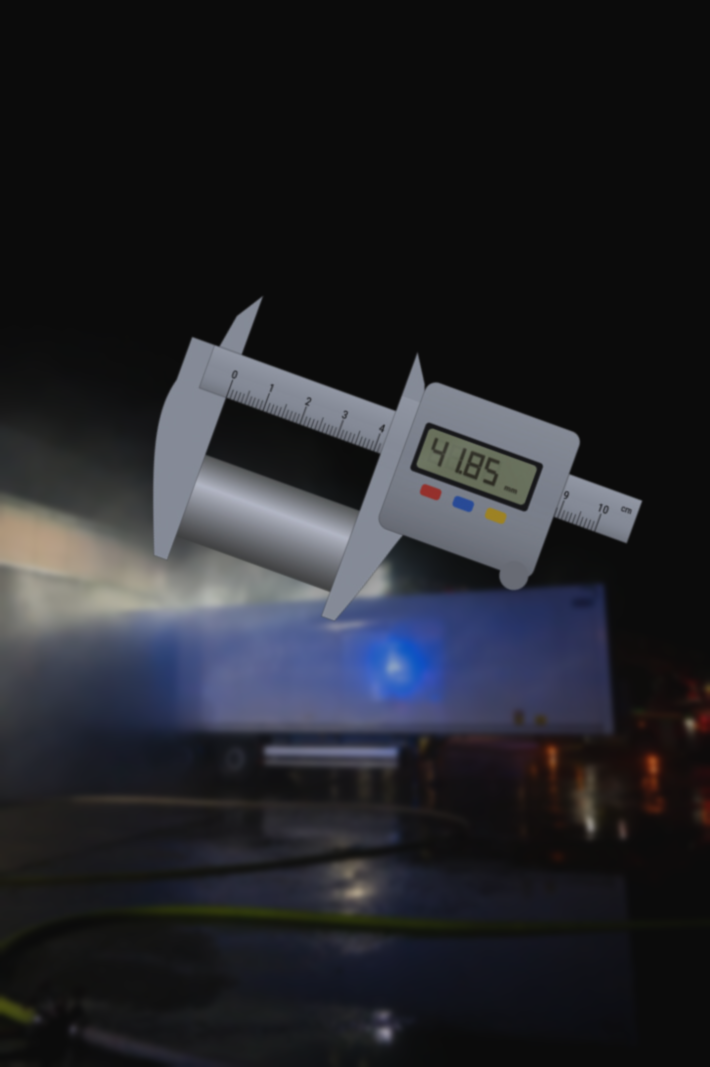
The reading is {"value": 41.85, "unit": "mm"}
